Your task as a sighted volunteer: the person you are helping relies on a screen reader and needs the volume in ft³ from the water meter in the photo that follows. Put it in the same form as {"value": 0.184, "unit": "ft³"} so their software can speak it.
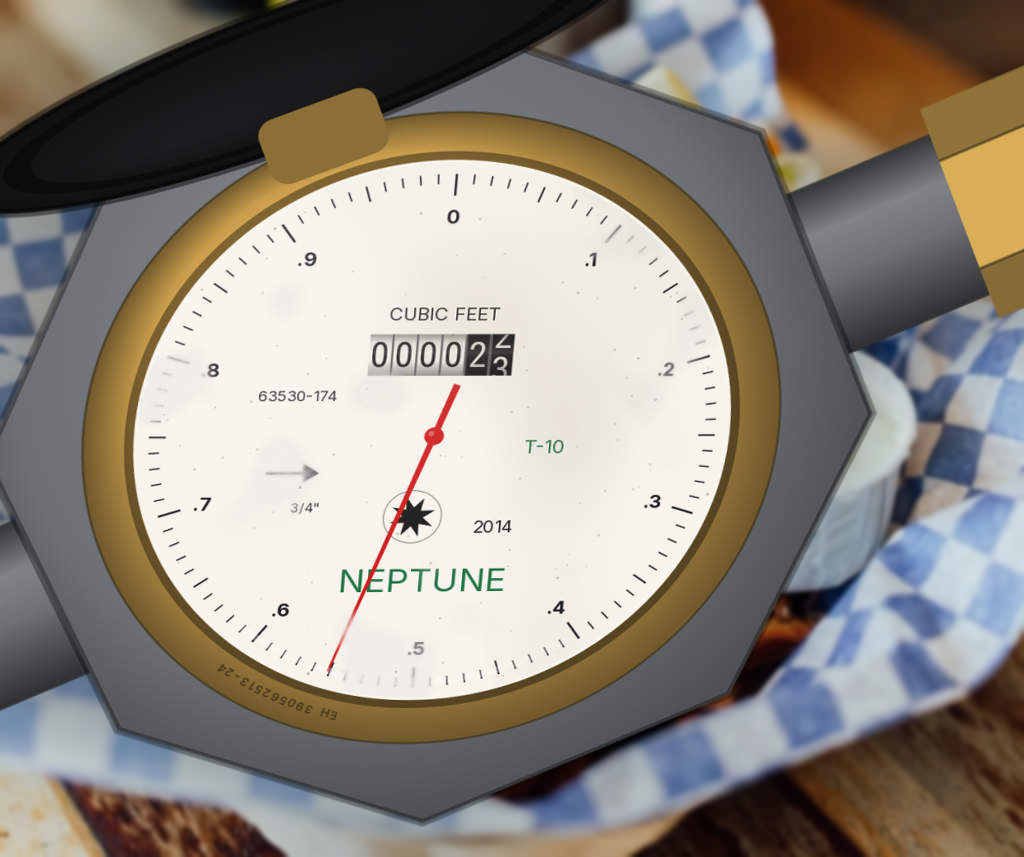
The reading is {"value": 22.55, "unit": "ft³"}
